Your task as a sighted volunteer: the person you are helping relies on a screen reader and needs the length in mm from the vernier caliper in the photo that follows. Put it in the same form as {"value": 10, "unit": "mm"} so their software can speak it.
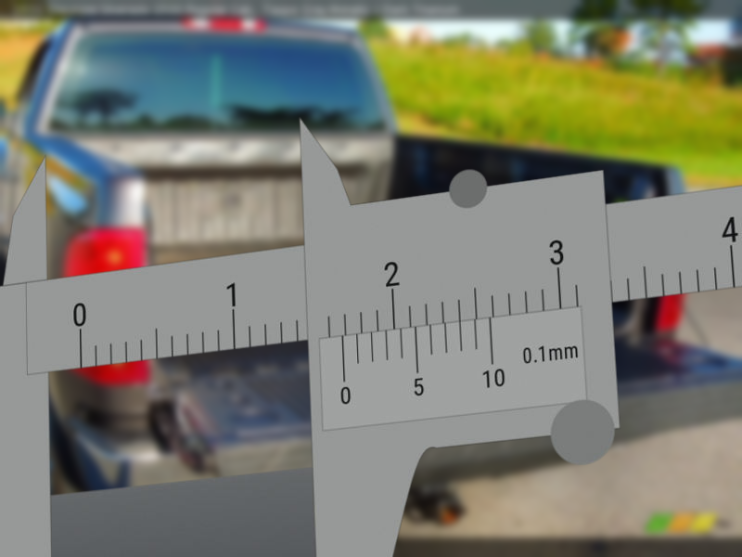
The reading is {"value": 16.8, "unit": "mm"}
